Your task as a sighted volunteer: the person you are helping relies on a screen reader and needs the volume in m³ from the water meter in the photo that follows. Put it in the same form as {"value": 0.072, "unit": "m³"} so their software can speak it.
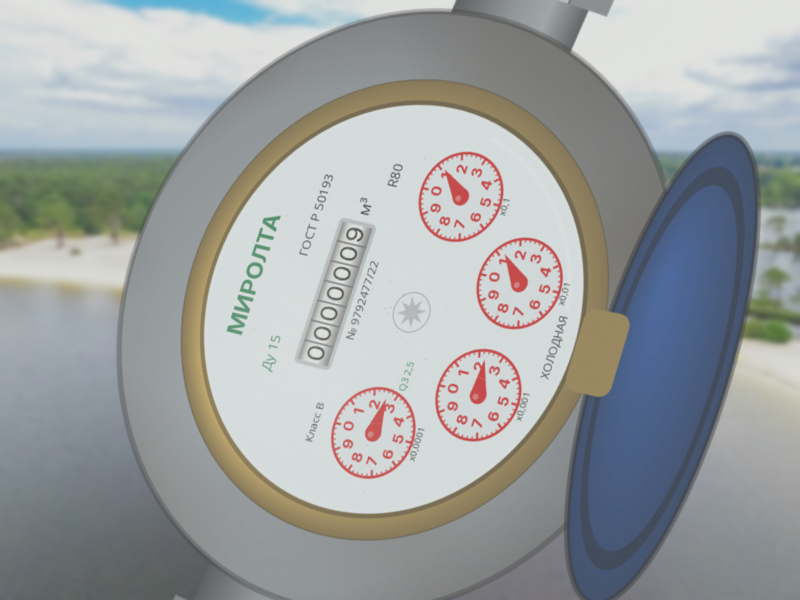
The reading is {"value": 9.1122, "unit": "m³"}
